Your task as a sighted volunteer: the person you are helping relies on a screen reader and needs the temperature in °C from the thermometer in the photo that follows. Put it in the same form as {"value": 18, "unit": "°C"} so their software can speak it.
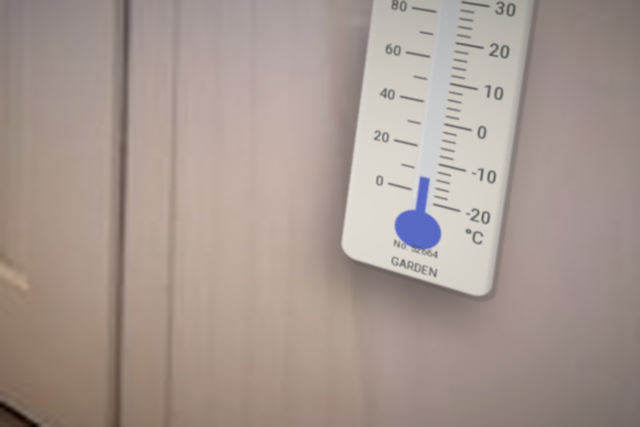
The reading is {"value": -14, "unit": "°C"}
